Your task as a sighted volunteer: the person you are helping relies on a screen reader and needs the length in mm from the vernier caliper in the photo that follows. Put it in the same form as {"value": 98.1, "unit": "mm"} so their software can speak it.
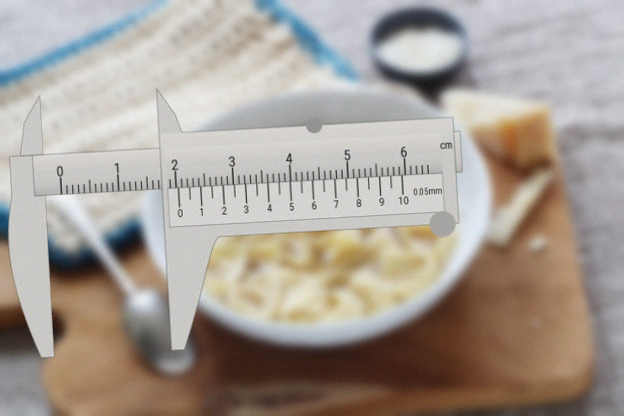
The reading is {"value": 20.4, "unit": "mm"}
